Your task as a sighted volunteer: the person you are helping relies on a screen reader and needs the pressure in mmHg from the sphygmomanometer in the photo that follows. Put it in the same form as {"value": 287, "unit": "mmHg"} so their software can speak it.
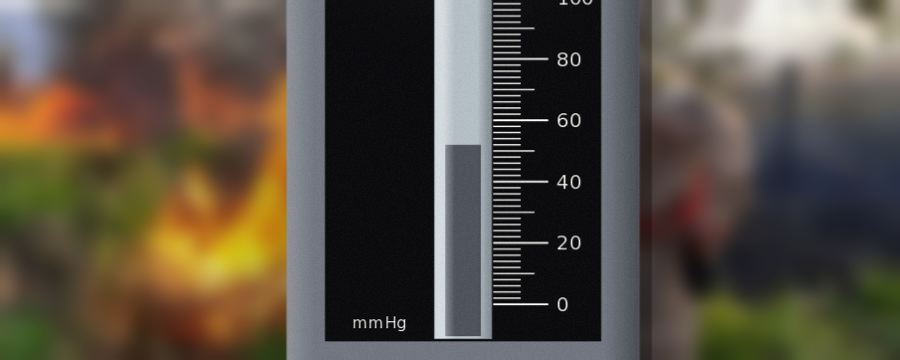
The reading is {"value": 52, "unit": "mmHg"}
